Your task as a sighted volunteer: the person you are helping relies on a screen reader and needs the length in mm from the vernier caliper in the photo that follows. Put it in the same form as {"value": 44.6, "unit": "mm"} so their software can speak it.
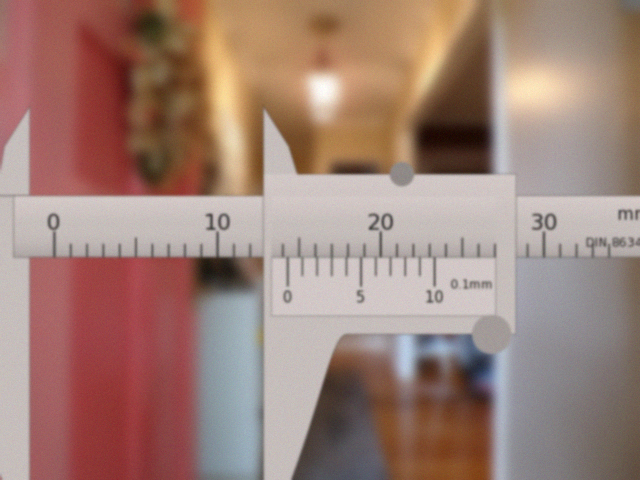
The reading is {"value": 14.3, "unit": "mm"}
